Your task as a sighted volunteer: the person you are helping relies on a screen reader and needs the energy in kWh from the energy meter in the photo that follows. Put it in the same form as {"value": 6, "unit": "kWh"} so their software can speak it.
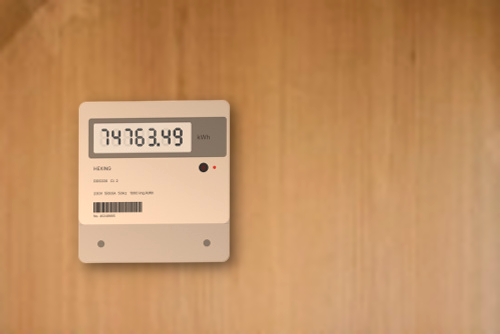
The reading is {"value": 74763.49, "unit": "kWh"}
